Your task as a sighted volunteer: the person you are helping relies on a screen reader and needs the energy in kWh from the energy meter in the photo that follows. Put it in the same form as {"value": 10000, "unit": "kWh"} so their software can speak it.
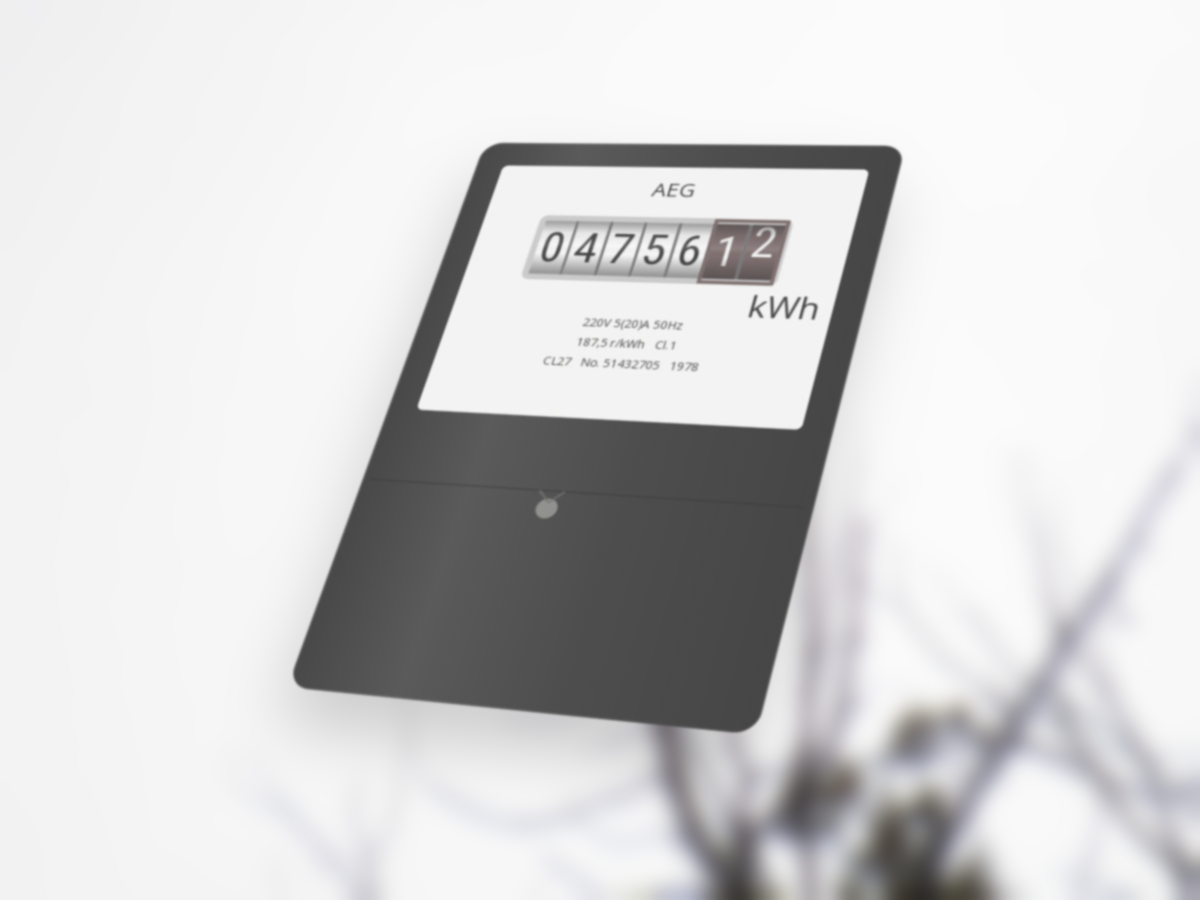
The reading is {"value": 4756.12, "unit": "kWh"}
